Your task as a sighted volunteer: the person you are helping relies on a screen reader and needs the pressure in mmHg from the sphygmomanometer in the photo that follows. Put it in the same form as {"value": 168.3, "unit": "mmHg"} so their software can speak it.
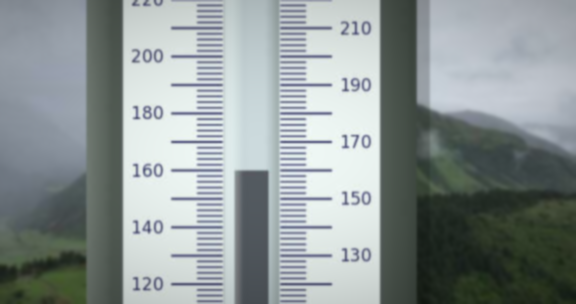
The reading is {"value": 160, "unit": "mmHg"}
